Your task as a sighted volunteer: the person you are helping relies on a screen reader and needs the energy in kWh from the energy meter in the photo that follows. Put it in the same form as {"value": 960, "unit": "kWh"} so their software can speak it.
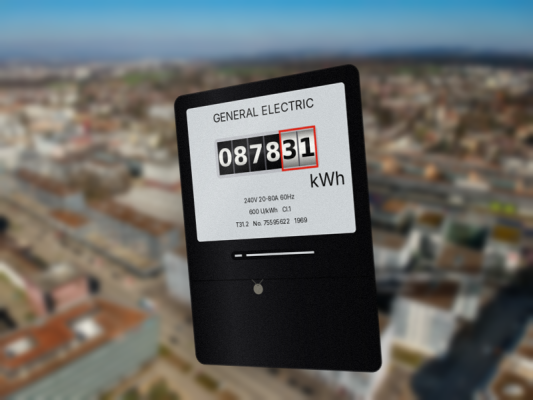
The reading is {"value": 878.31, "unit": "kWh"}
